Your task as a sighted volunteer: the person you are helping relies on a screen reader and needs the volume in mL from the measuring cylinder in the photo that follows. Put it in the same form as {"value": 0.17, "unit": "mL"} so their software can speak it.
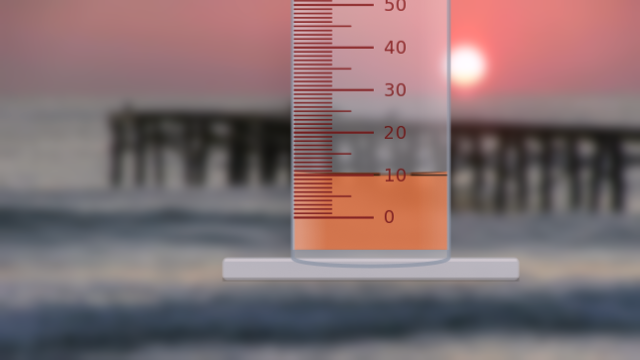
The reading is {"value": 10, "unit": "mL"}
